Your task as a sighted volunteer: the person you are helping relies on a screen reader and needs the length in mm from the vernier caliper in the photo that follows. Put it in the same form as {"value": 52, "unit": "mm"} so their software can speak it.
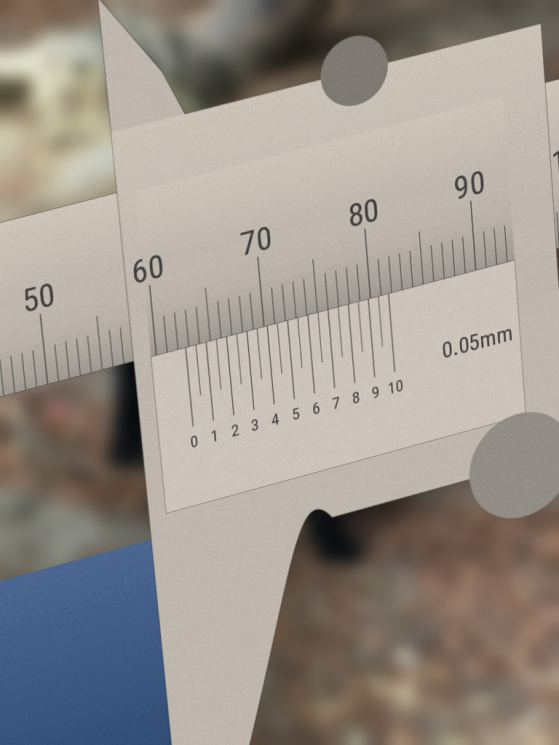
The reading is {"value": 62.7, "unit": "mm"}
